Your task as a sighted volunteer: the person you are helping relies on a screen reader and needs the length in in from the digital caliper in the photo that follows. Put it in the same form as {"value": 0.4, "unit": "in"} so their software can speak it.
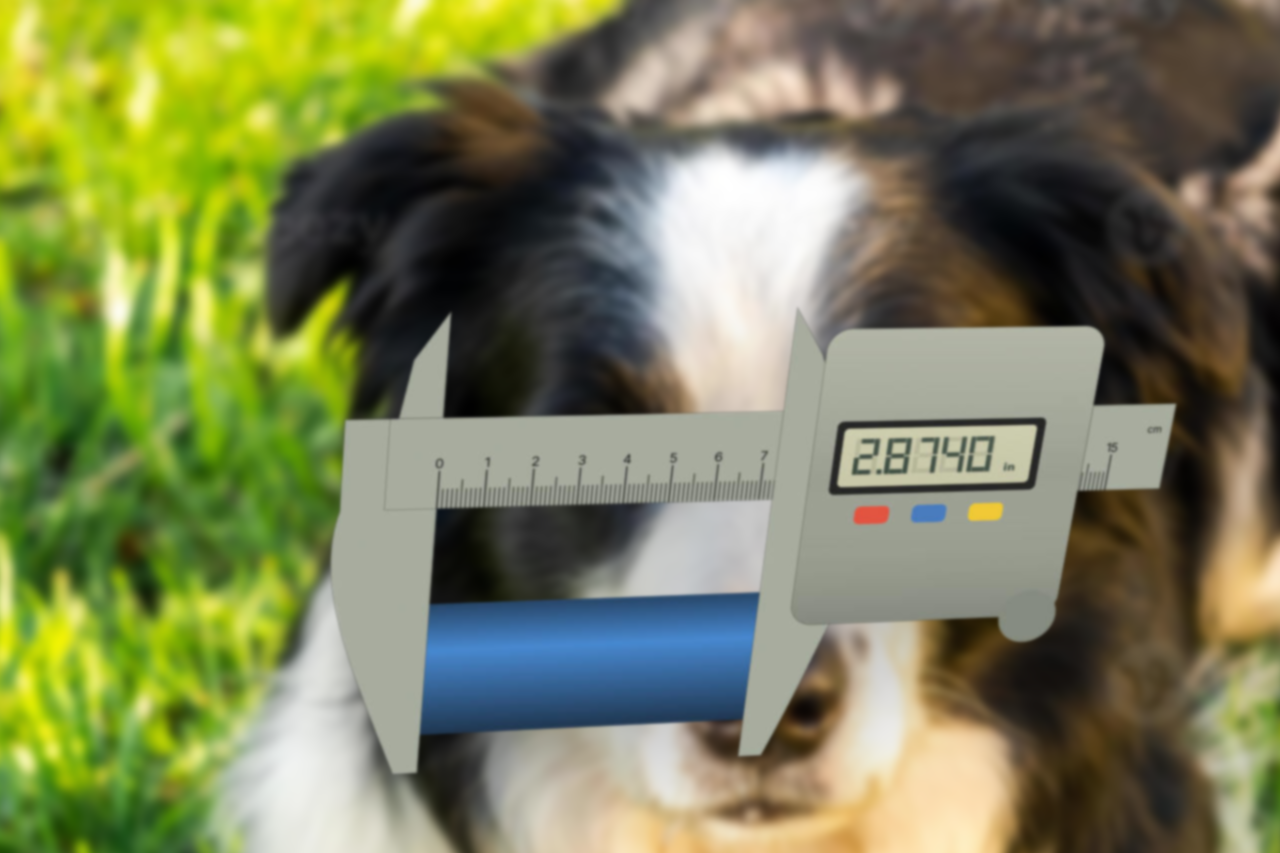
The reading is {"value": 2.8740, "unit": "in"}
